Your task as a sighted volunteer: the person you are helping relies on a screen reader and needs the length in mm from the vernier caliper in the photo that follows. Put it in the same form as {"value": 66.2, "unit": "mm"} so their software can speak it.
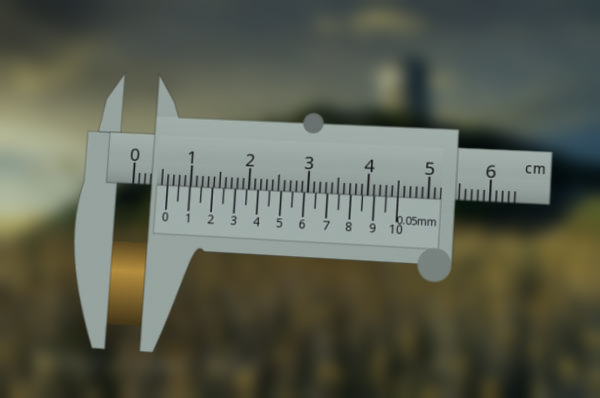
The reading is {"value": 6.0, "unit": "mm"}
